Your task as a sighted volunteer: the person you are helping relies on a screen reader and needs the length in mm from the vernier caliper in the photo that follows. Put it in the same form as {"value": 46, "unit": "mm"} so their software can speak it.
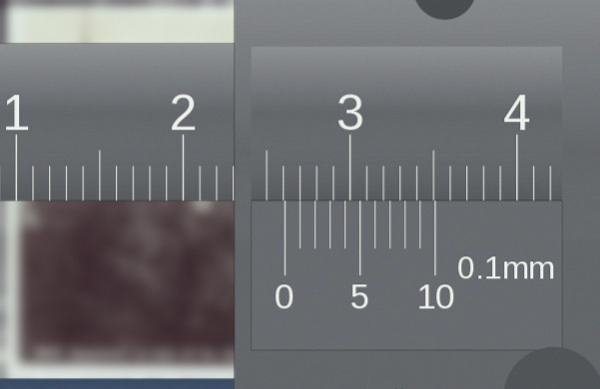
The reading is {"value": 26.1, "unit": "mm"}
